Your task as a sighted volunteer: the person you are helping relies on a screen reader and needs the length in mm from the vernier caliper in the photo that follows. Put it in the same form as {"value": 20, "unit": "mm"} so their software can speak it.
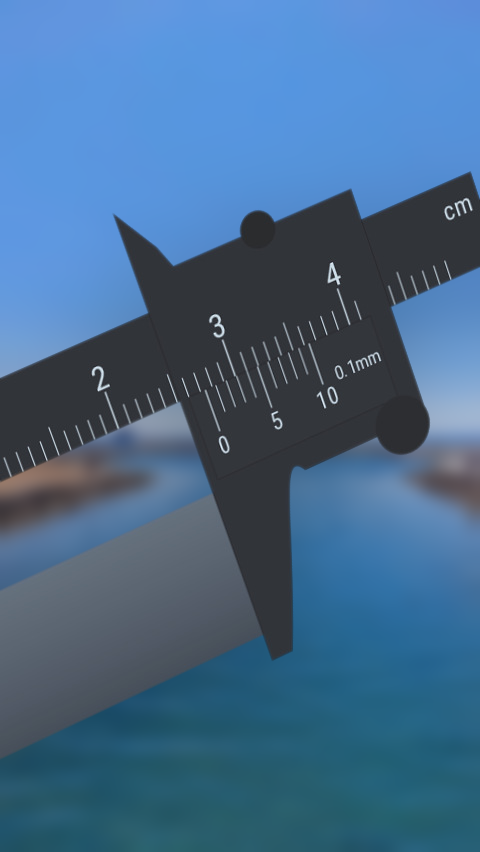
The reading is {"value": 27.4, "unit": "mm"}
